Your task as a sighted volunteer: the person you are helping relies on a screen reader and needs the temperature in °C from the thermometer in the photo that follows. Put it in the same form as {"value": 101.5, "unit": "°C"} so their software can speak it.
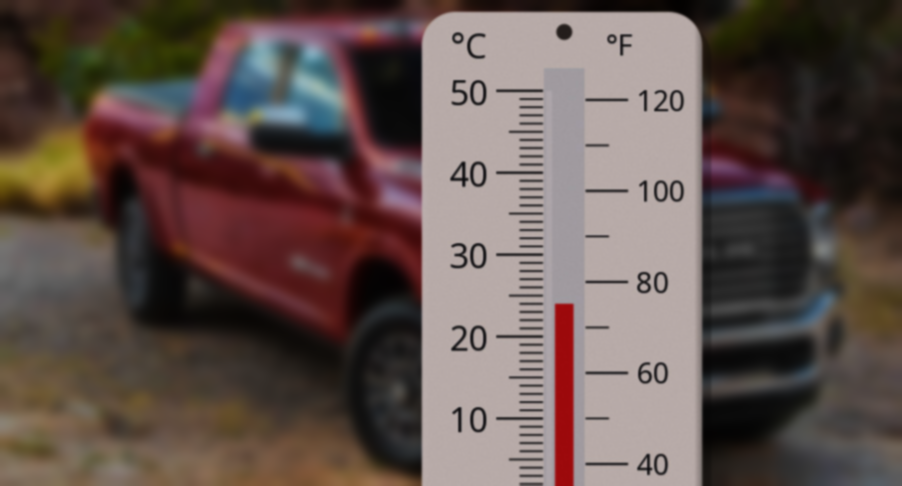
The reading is {"value": 24, "unit": "°C"}
